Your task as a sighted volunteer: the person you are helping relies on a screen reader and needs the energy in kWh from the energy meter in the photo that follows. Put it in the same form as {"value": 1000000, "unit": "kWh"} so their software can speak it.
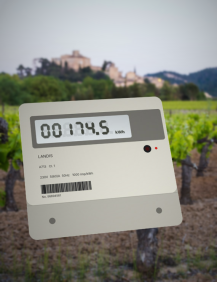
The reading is {"value": 174.5, "unit": "kWh"}
